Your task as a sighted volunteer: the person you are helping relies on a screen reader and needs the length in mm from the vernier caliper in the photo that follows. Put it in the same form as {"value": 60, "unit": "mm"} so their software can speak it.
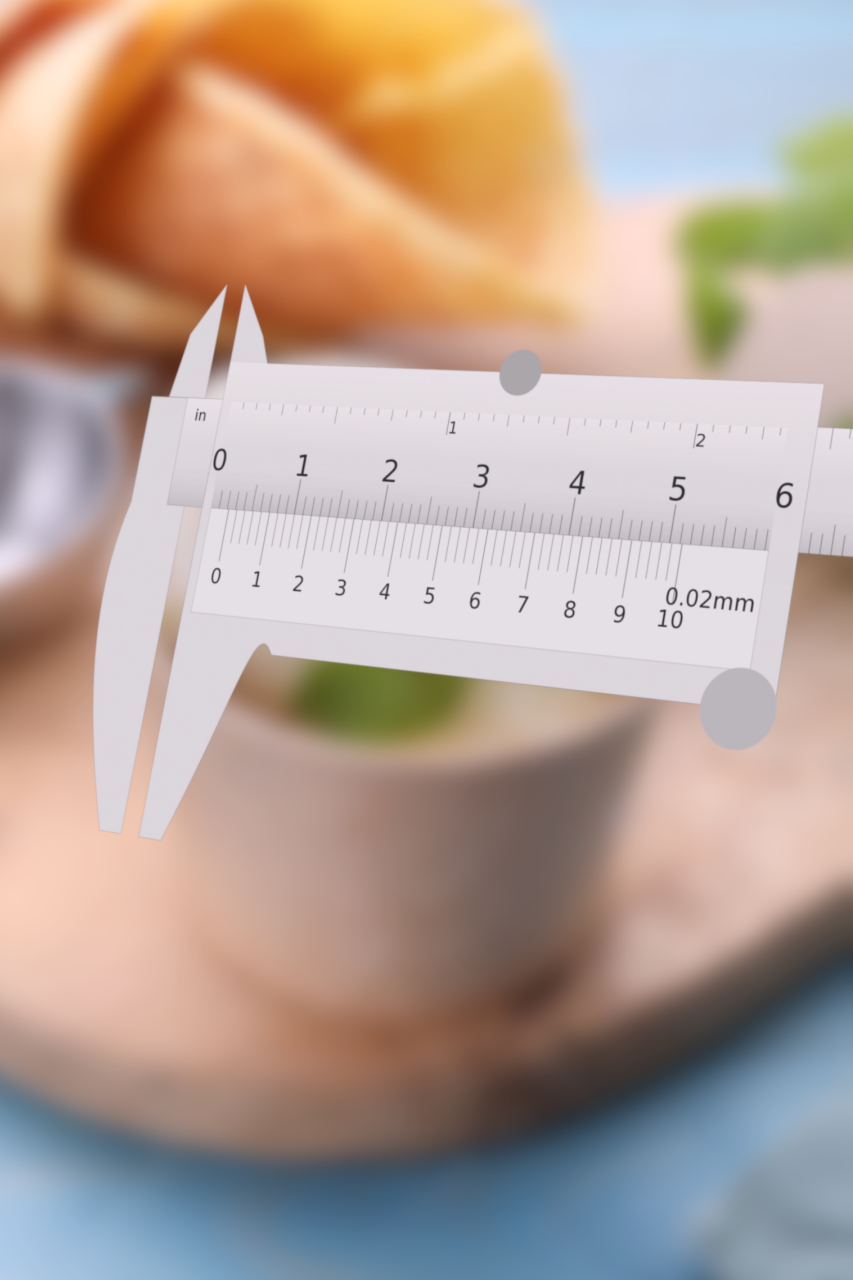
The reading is {"value": 2.2, "unit": "mm"}
